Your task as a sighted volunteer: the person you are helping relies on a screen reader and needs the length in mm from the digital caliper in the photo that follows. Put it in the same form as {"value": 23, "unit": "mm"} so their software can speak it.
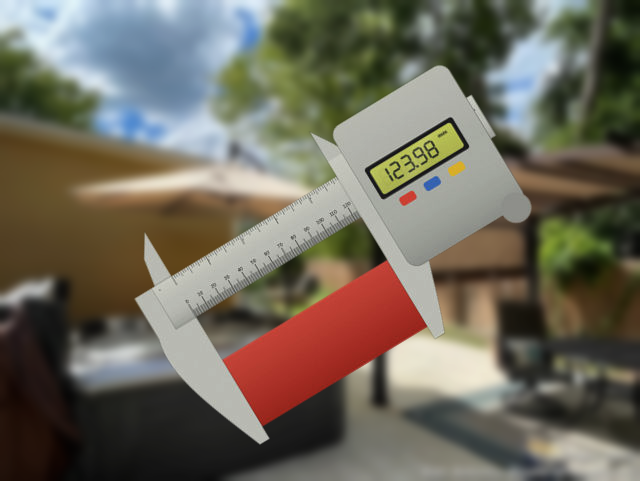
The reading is {"value": 123.98, "unit": "mm"}
